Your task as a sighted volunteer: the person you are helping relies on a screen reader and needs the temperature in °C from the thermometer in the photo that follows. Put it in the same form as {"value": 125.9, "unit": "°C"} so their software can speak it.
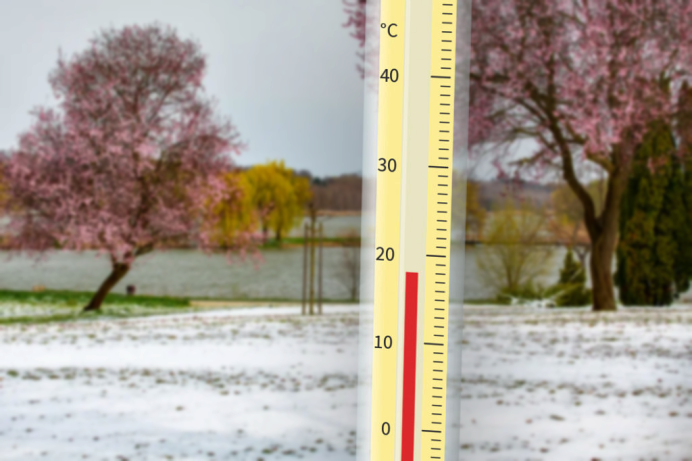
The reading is {"value": 18, "unit": "°C"}
